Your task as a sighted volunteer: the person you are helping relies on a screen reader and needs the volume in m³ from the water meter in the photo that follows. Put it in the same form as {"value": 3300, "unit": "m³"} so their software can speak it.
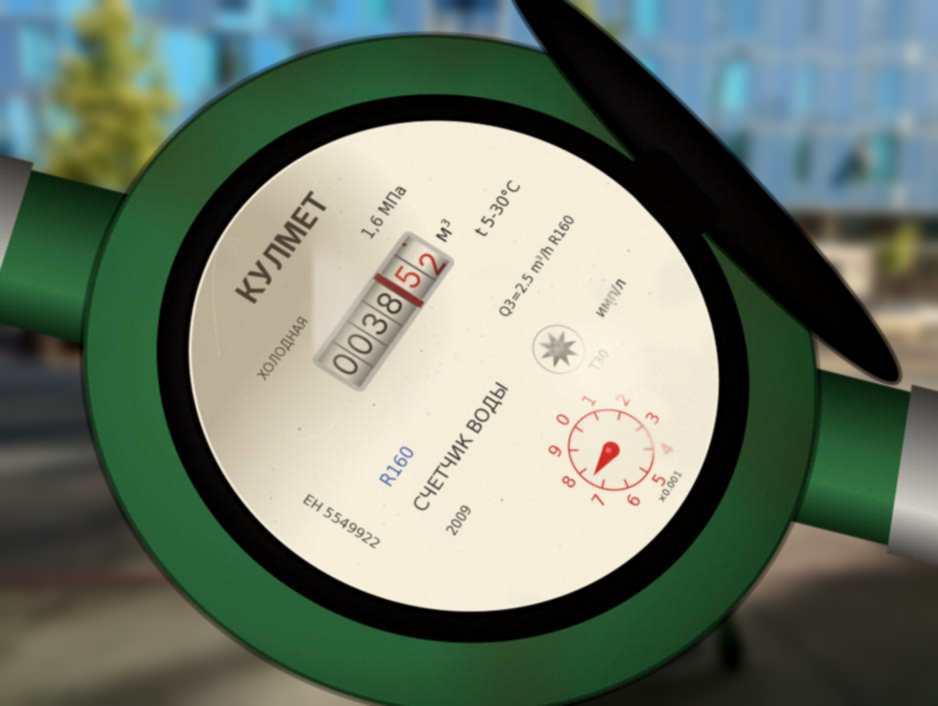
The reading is {"value": 38.517, "unit": "m³"}
